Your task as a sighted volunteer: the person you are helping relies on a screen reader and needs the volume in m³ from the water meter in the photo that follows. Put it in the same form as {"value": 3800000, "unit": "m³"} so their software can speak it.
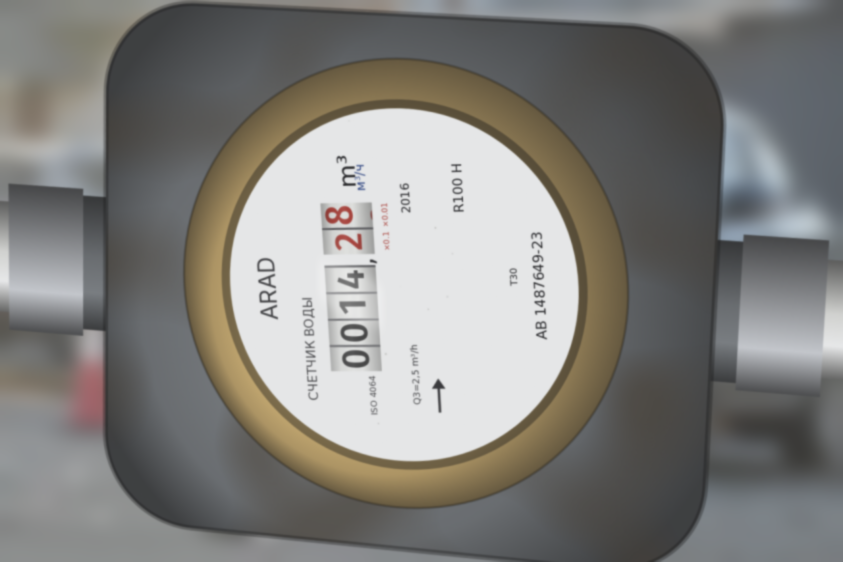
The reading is {"value": 14.28, "unit": "m³"}
